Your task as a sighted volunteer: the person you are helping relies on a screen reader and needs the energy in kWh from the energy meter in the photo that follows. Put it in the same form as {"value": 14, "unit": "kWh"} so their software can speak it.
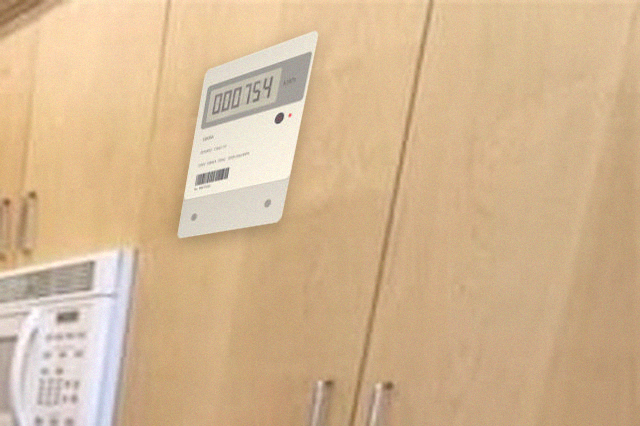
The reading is {"value": 754, "unit": "kWh"}
